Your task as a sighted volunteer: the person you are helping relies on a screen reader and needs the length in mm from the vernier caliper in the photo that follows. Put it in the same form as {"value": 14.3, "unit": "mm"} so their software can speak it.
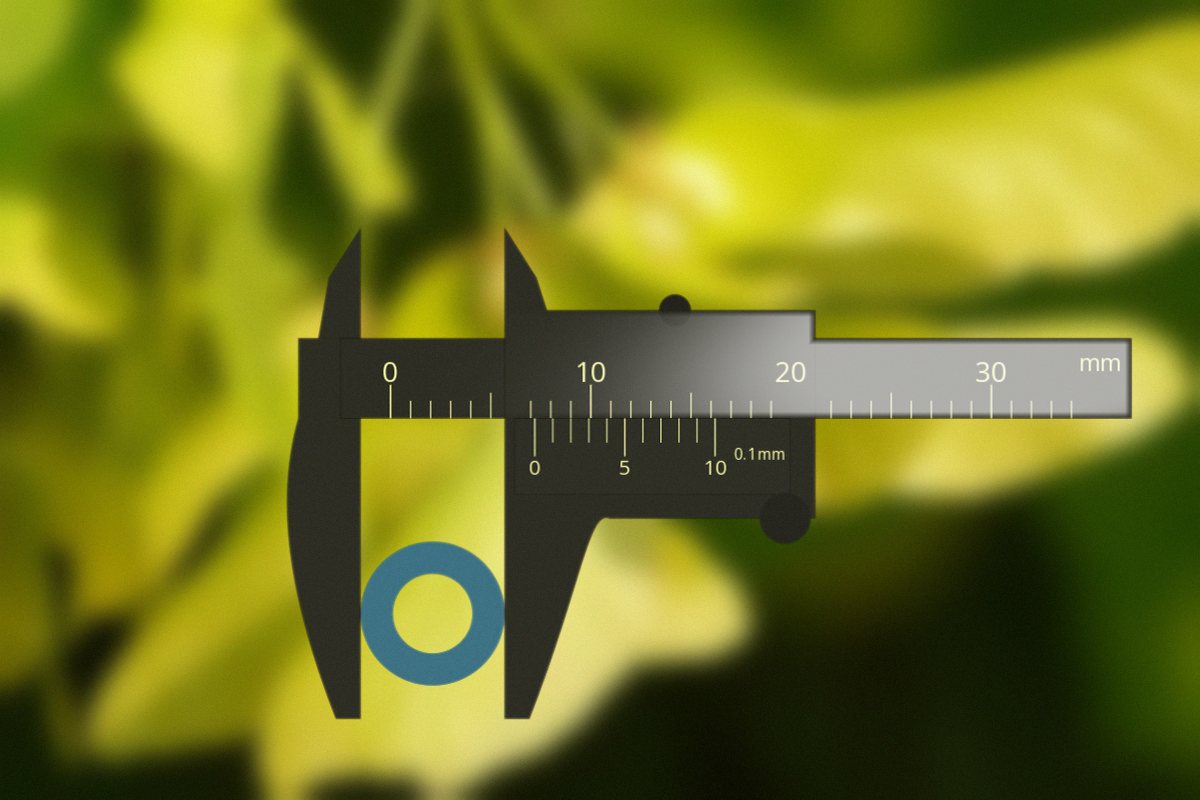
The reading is {"value": 7.2, "unit": "mm"}
